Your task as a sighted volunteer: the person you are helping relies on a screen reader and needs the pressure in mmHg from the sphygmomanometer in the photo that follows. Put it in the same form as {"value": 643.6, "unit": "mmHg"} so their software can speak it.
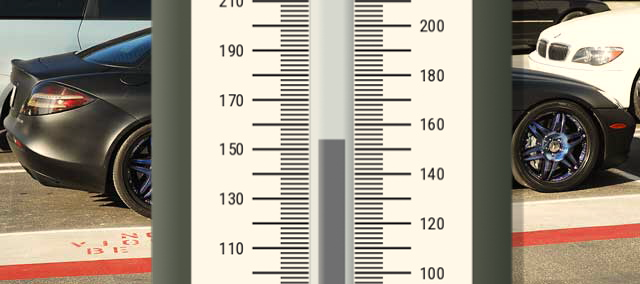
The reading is {"value": 154, "unit": "mmHg"}
